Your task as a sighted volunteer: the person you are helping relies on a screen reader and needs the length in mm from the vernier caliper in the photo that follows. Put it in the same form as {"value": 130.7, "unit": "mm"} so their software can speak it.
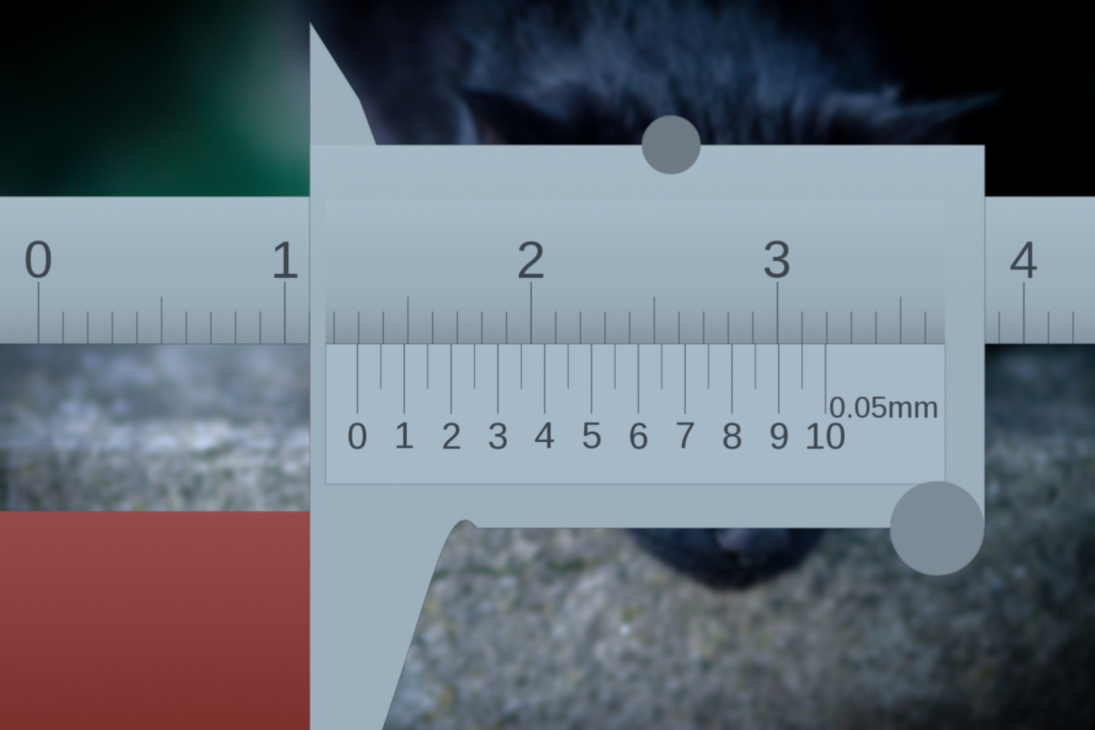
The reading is {"value": 12.95, "unit": "mm"}
